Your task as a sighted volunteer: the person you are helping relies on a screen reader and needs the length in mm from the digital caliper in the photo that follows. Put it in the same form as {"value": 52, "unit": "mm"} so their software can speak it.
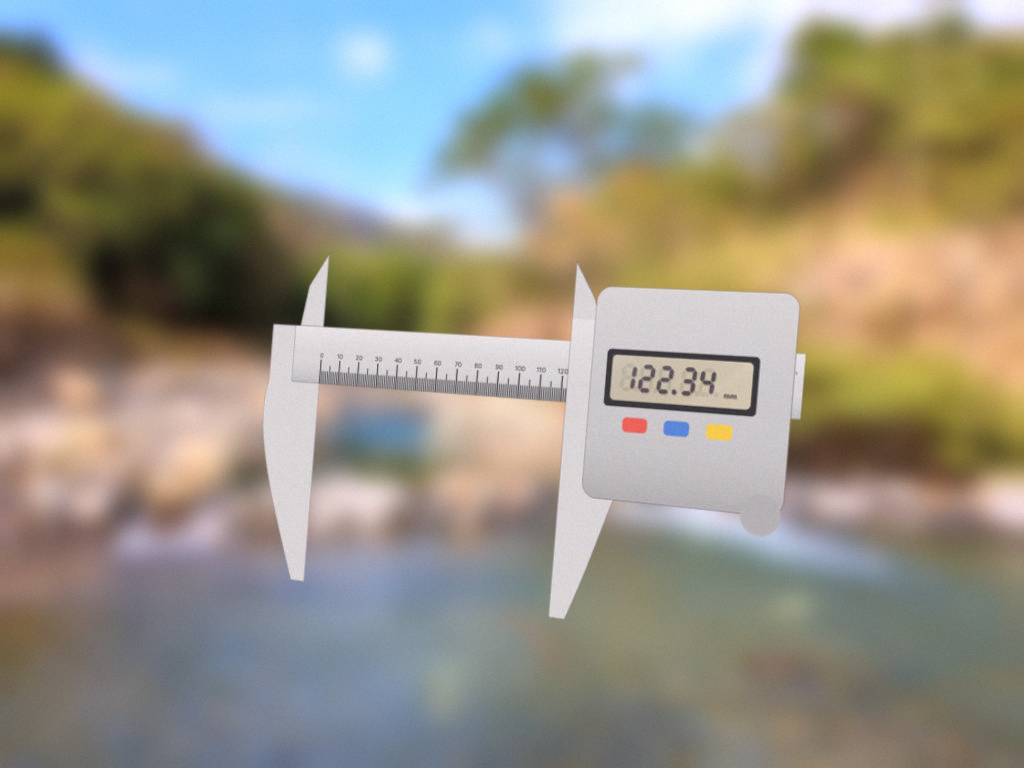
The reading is {"value": 122.34, "unit": "mm"}
